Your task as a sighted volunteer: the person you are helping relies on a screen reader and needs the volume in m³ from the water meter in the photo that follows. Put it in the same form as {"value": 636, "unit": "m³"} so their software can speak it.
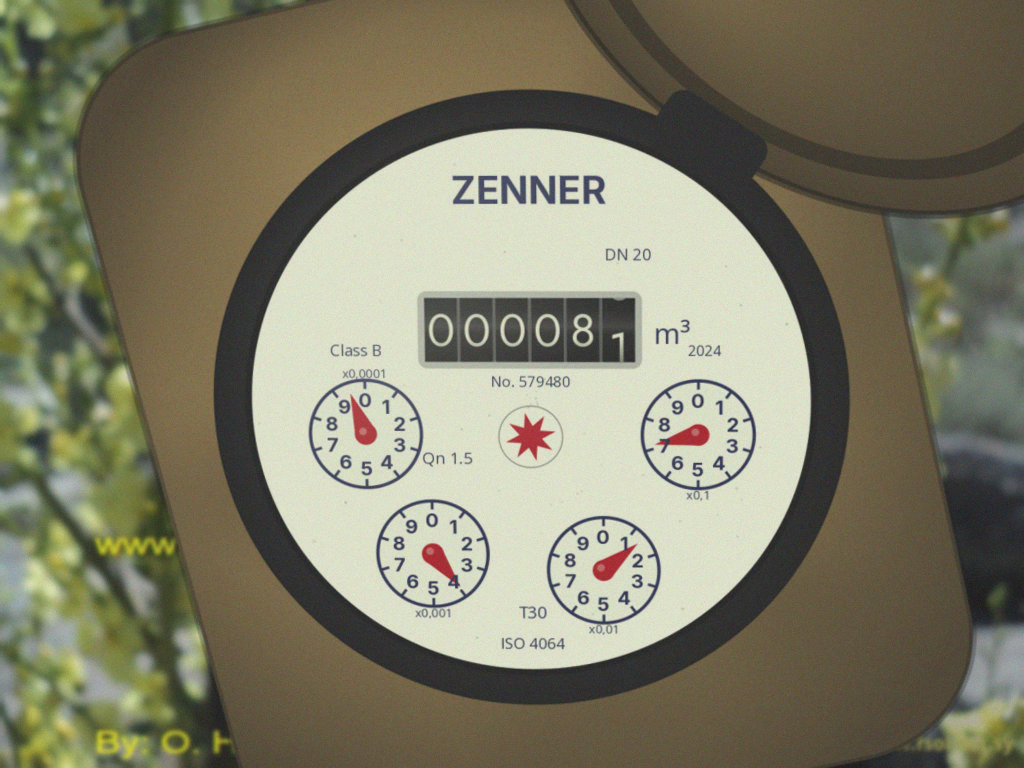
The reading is {"value": 80.7139, "unit": "m³"}
